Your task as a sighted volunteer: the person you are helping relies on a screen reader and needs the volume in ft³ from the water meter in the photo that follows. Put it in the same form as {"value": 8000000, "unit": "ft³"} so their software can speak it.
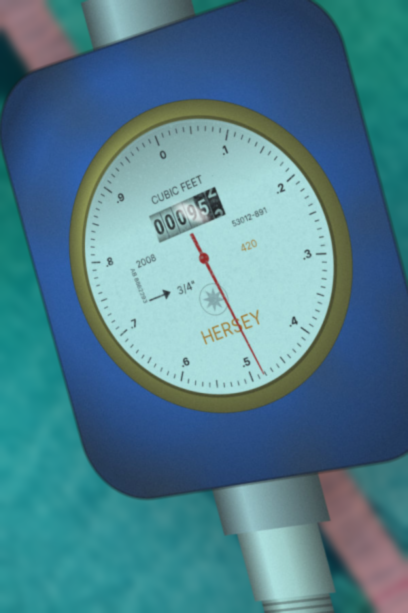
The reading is {"value": 952.48, "unit": "ft³"}
